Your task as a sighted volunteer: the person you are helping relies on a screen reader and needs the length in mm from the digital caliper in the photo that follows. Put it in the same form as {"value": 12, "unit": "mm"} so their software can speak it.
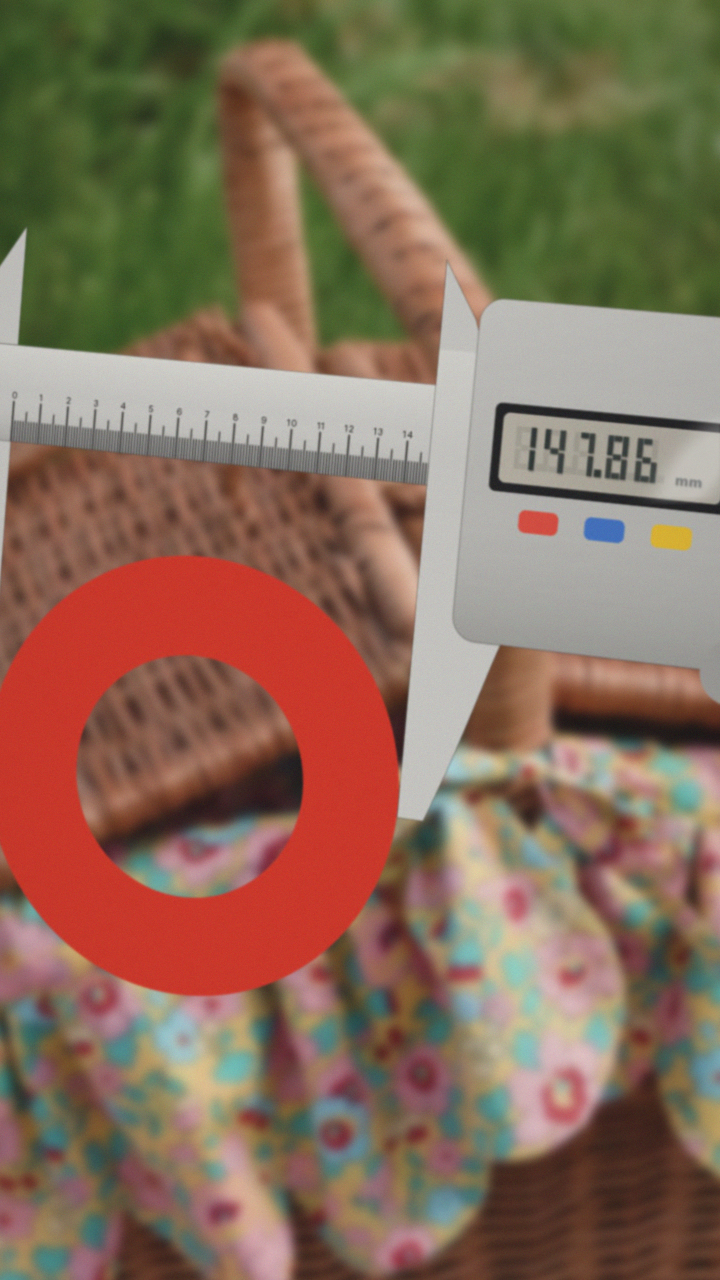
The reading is {"value": 147.86, "unit": "mm"}
